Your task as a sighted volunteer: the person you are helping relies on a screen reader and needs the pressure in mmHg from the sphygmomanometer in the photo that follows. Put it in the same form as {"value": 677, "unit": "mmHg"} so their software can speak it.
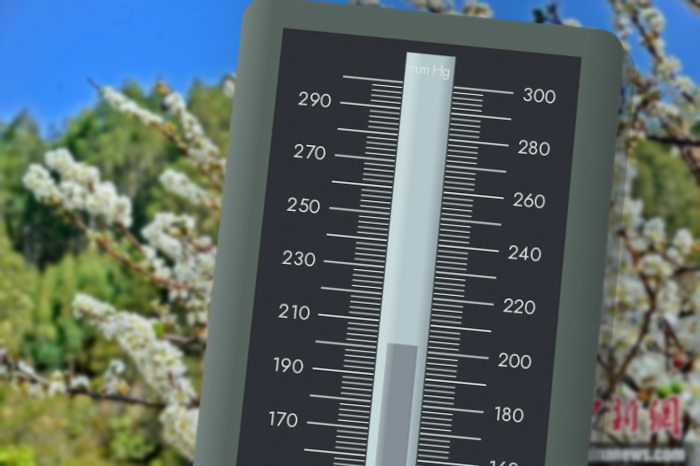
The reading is {"value": 202, "unit": "mmHg"}
